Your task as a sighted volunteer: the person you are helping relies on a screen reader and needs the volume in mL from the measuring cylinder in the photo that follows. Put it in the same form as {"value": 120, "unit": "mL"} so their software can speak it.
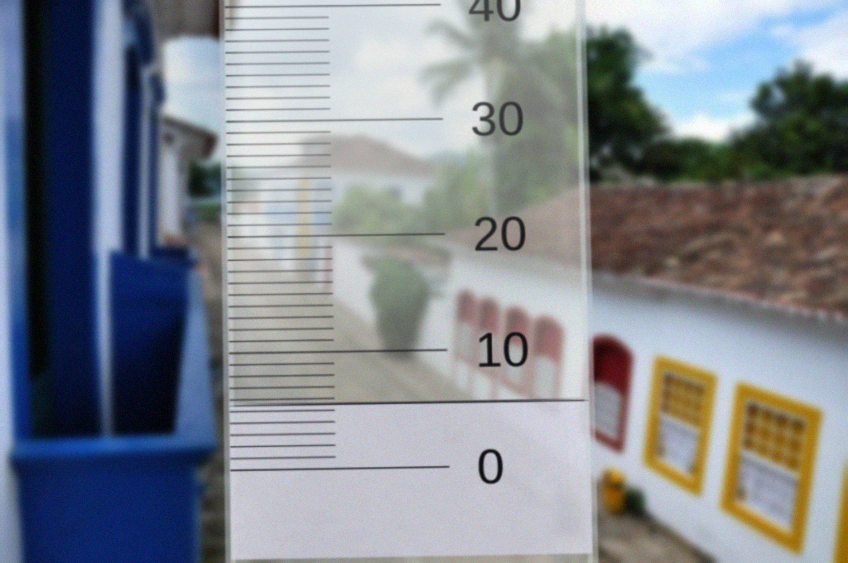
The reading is {"value": 5.5, "unit": "mL"}
